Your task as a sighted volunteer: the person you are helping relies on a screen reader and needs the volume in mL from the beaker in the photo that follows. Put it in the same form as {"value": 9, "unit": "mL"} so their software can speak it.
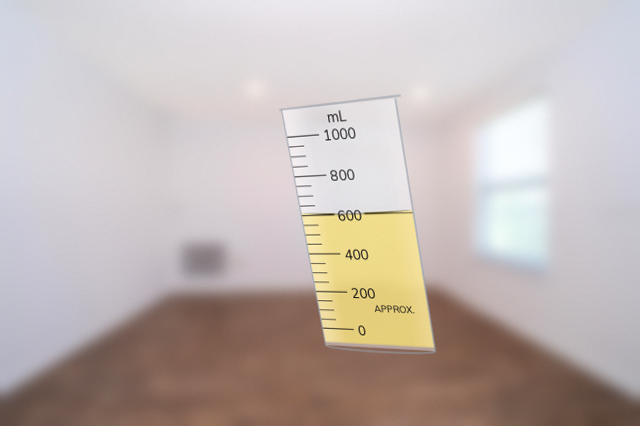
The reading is {"value": 600, "unit": "mL"}
